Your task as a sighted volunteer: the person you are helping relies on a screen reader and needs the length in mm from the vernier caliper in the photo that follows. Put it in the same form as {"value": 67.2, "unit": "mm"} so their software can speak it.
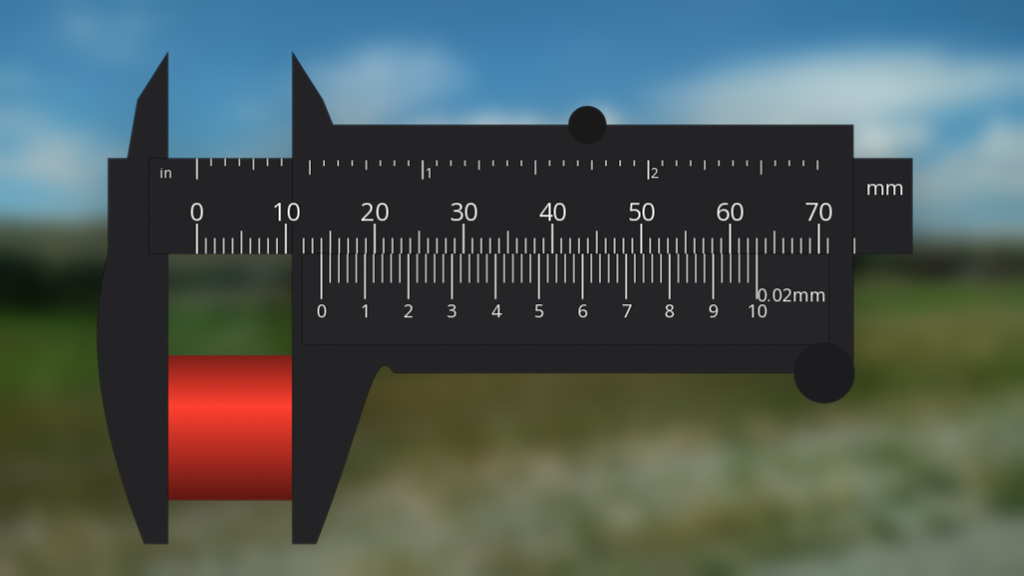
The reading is {"value": 14.0, "unit": "mm"}
